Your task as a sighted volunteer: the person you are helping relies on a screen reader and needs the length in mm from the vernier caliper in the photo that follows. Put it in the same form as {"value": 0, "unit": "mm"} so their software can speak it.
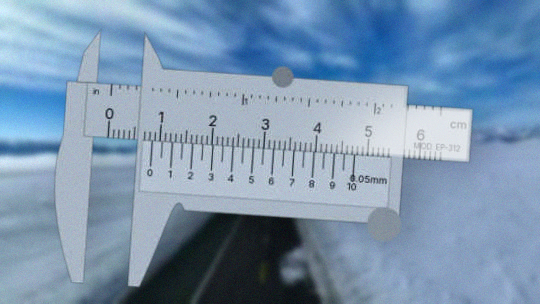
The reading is {"value": 8.5, "unit": "mm"}
